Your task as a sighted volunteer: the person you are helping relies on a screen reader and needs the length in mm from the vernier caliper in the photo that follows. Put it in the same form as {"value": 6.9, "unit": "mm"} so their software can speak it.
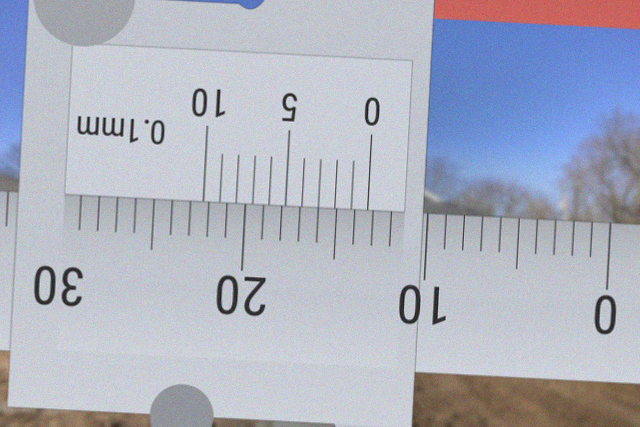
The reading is {"value": 13.3, "unit": "mm"}
